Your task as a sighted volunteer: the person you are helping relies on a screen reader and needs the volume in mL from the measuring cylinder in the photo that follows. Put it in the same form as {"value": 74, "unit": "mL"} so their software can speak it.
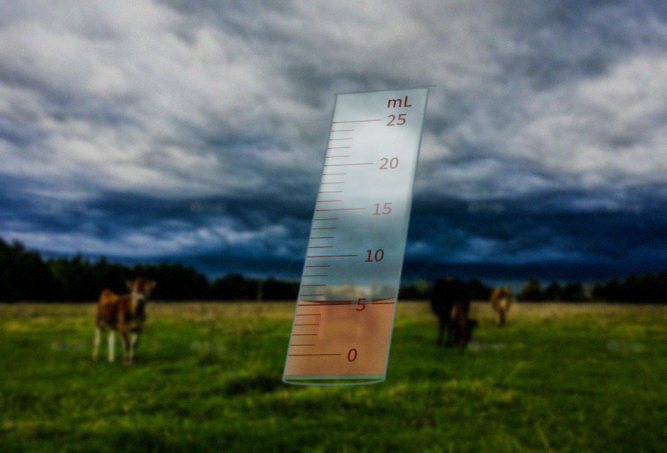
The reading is {"value": 5, "unit": "mL"}
